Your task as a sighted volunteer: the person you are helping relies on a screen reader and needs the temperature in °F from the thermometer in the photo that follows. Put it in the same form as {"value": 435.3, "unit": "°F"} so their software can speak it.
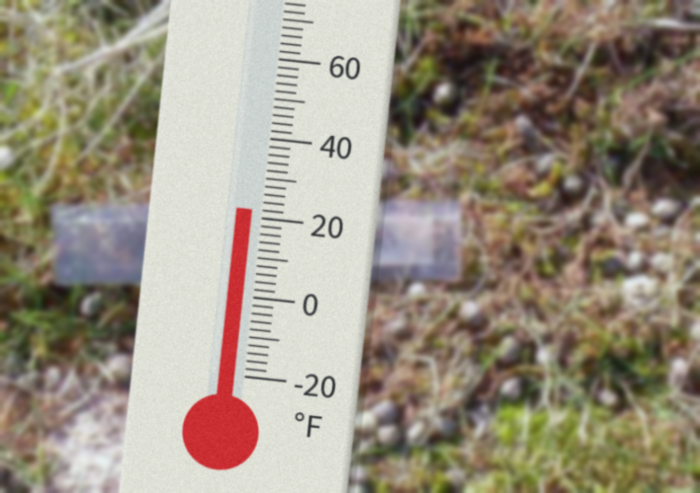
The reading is {"value": 22, "unit": "°F"}
